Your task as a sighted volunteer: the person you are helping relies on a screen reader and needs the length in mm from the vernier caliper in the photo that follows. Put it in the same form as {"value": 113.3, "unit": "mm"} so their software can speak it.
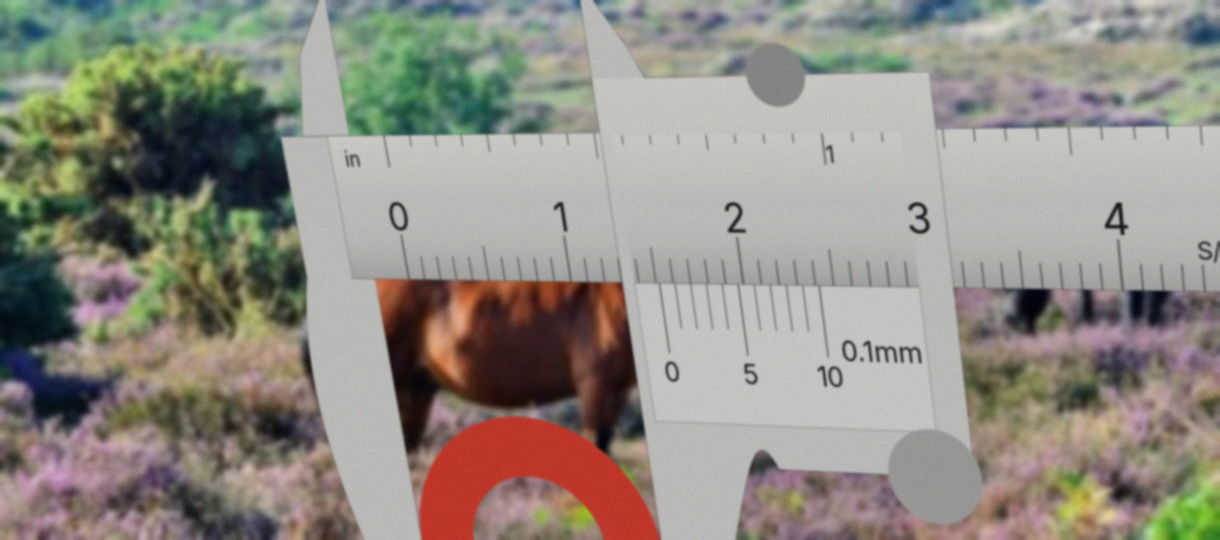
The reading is {"value": 15.2, "unit": "mm"}
